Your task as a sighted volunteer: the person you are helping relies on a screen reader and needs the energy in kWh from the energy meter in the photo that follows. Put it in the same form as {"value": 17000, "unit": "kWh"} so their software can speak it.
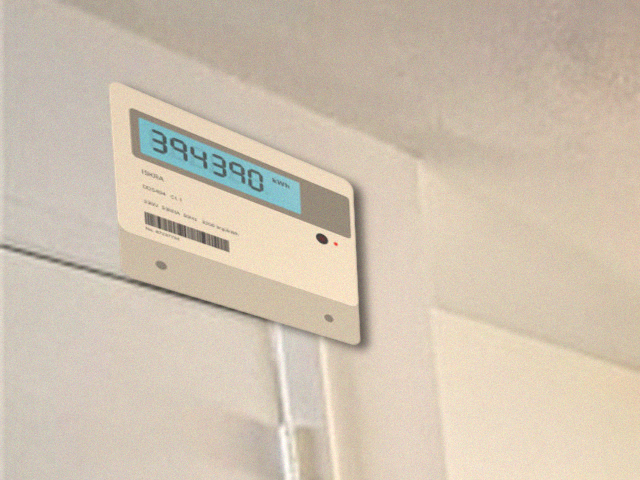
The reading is {"value": 394390, "unit": "kWh"}
